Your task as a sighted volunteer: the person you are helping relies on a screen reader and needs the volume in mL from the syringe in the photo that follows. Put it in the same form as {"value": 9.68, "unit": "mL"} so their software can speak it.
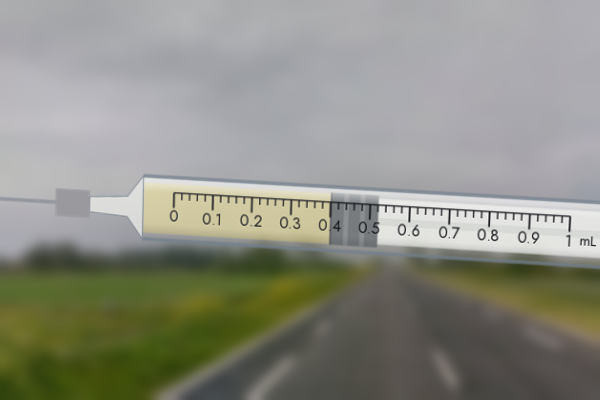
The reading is {"value": 0.4, "unit": "mL"}
